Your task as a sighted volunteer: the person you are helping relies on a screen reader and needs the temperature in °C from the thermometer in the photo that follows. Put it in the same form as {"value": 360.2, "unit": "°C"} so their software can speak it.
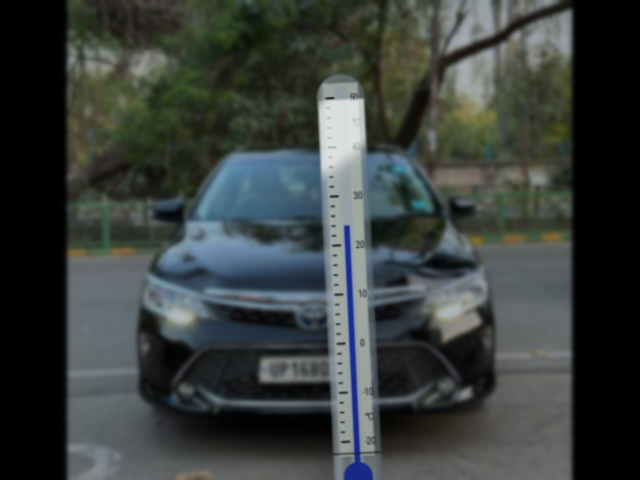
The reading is {"value": 24, "unit": "°C"}
